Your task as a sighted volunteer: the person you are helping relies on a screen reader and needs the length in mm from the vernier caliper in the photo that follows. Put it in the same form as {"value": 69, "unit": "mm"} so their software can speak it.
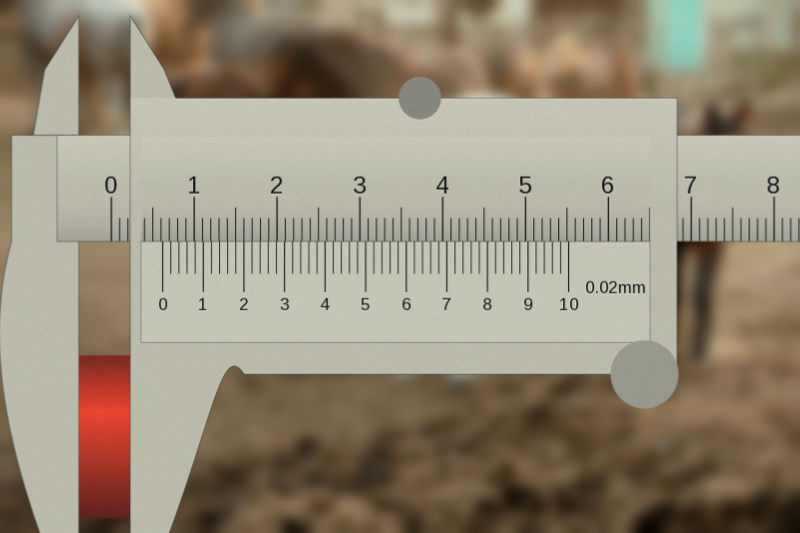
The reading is {"value": 6.2, "unit": "mm"}
